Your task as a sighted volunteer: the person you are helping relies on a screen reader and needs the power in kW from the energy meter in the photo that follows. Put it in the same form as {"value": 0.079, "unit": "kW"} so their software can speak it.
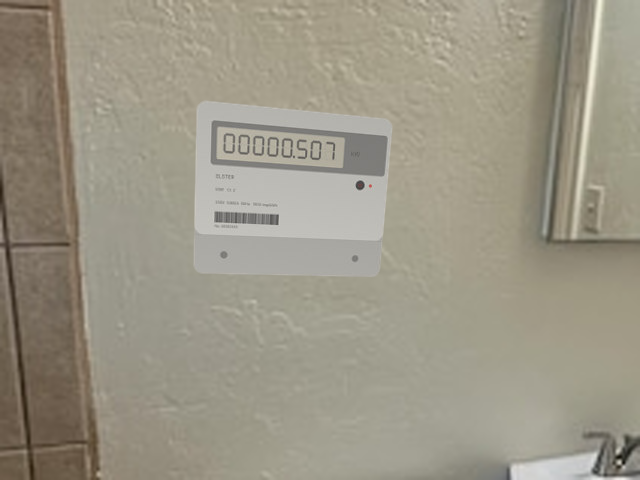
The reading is {"value": 0.507, "unit": "kW"}
